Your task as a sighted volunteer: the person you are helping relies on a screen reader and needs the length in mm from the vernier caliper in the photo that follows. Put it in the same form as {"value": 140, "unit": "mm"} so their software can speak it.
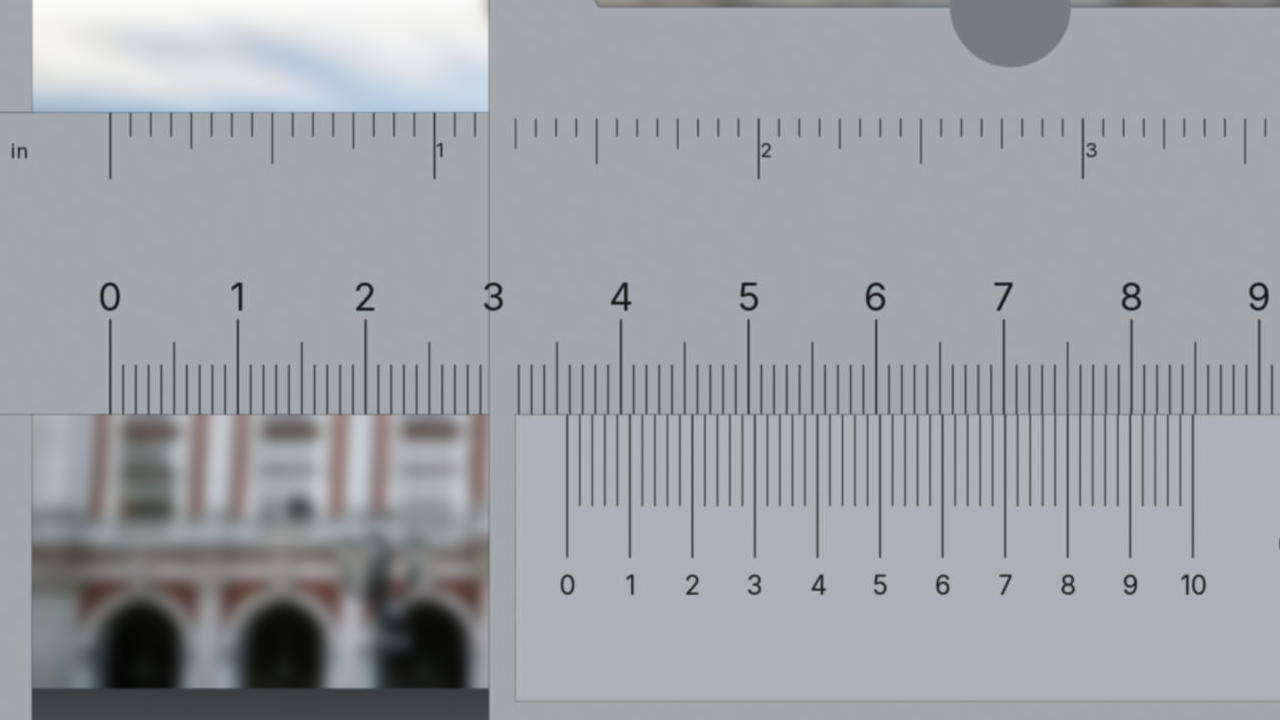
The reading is {"value": 35.8, "unit": "mm"}
